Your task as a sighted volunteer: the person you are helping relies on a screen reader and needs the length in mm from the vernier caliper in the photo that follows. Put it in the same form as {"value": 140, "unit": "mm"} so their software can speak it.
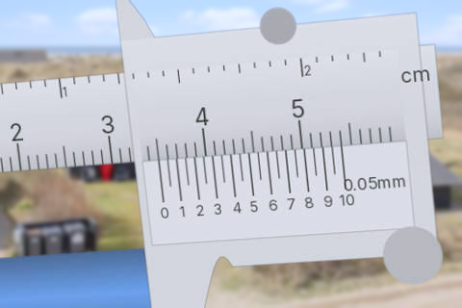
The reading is {"value": 35.0, "unit": "mm"}
